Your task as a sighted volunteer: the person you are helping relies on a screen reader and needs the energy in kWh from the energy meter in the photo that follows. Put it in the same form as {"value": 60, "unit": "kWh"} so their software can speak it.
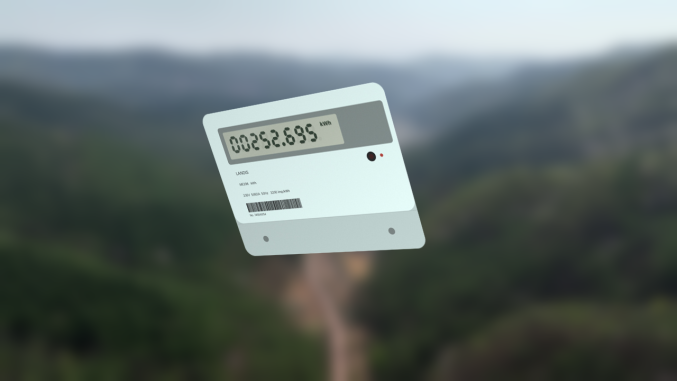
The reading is {"value": 252.695, "unit": "kWh"}
